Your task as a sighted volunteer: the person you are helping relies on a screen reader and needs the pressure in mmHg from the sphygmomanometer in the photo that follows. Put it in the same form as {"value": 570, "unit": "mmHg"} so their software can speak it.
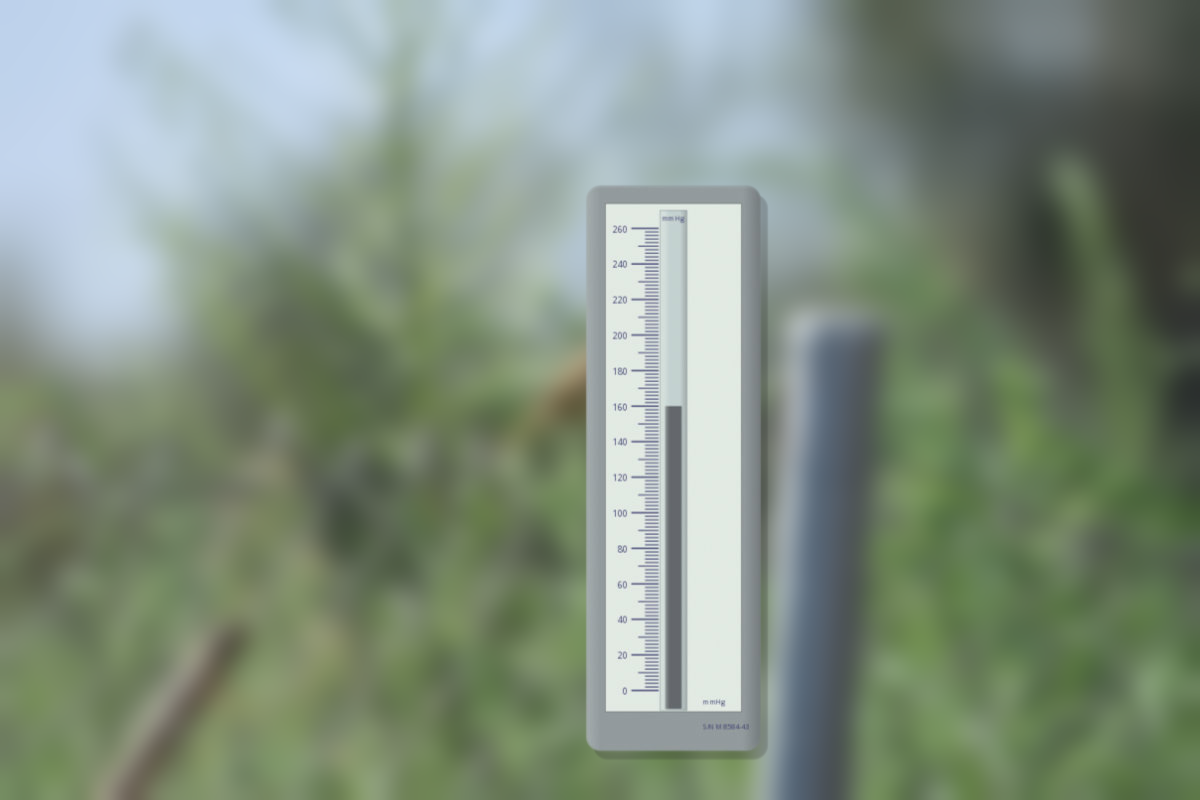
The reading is {"value": 160, "unit": "mmHg"}
